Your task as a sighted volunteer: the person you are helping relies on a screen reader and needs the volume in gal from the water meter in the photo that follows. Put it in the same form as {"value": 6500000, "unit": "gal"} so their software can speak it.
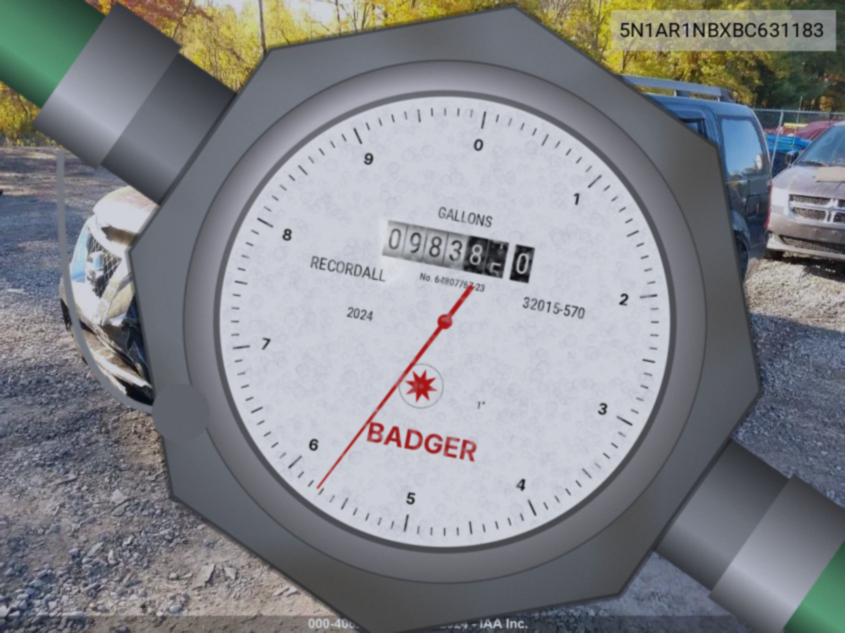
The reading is {"value": 983845.7, "unit": "gal"}
